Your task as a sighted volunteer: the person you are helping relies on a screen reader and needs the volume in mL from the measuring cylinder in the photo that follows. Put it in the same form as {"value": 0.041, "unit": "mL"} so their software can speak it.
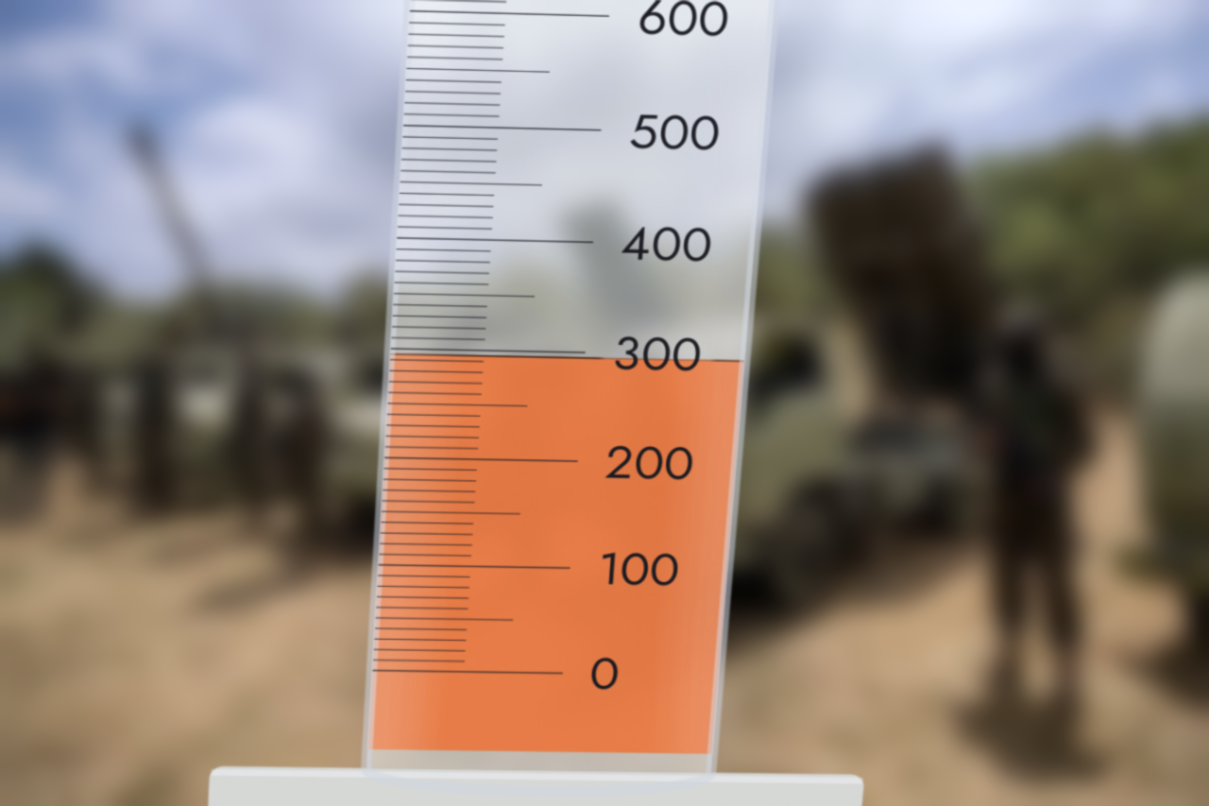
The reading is {"value": 295, "unit": "mL"}
